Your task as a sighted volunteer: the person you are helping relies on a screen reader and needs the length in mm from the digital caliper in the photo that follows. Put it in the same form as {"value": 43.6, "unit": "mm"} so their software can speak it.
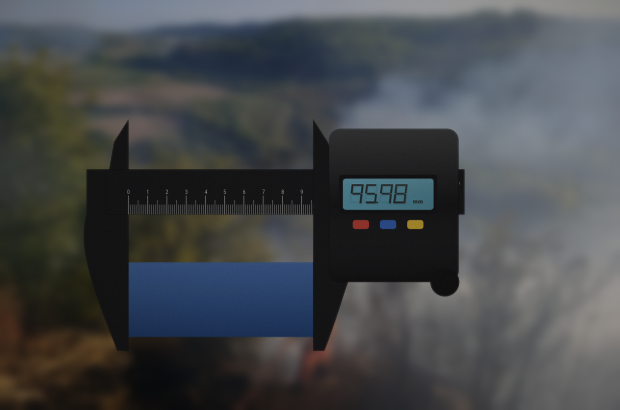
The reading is {"value": 95.98, "unit": "mm"}
